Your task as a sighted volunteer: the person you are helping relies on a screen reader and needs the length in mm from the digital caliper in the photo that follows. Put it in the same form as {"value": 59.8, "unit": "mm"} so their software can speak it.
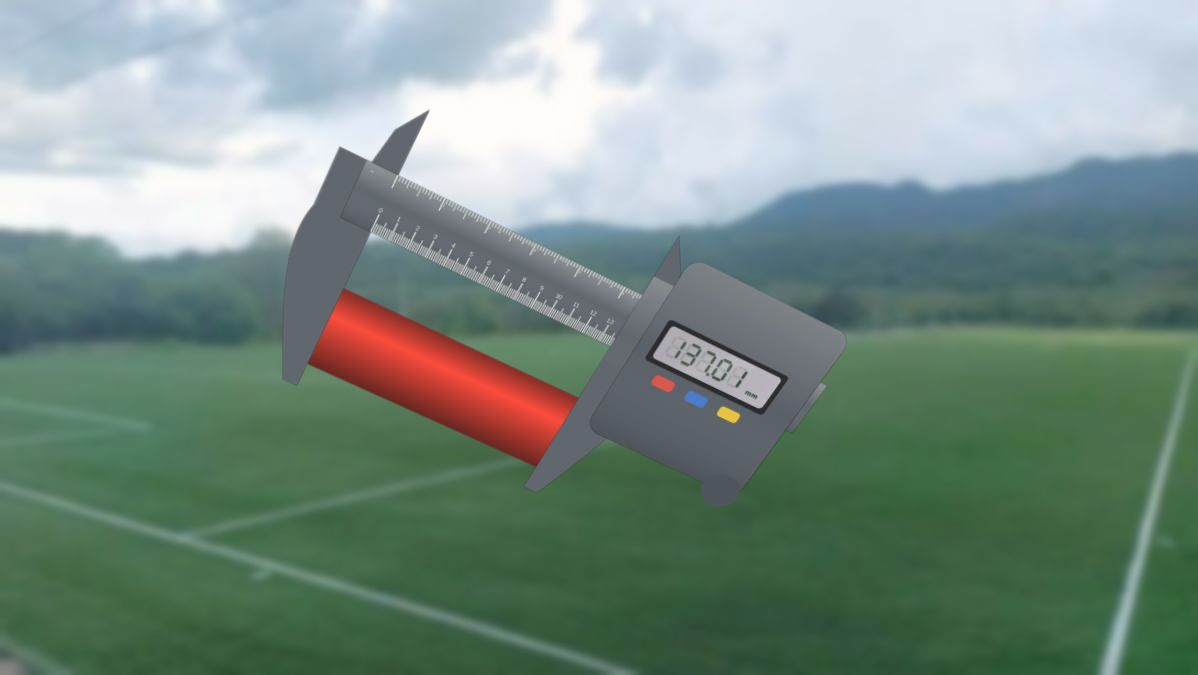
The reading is {"value": 137.01, "unit": "mm"}
